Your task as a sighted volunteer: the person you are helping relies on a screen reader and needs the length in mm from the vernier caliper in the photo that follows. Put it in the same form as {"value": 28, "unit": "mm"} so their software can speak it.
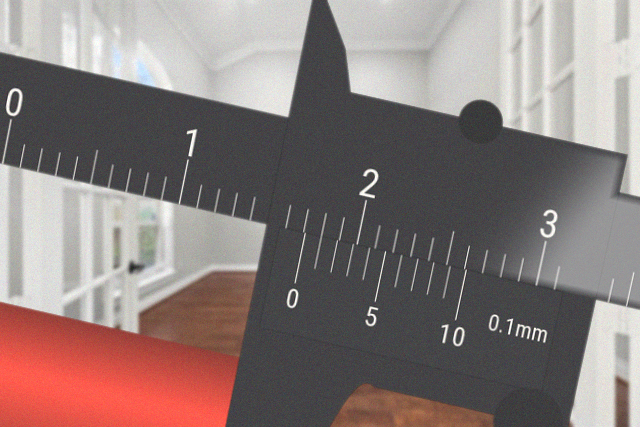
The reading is {"value": 17.1, "unit": "mm"}
